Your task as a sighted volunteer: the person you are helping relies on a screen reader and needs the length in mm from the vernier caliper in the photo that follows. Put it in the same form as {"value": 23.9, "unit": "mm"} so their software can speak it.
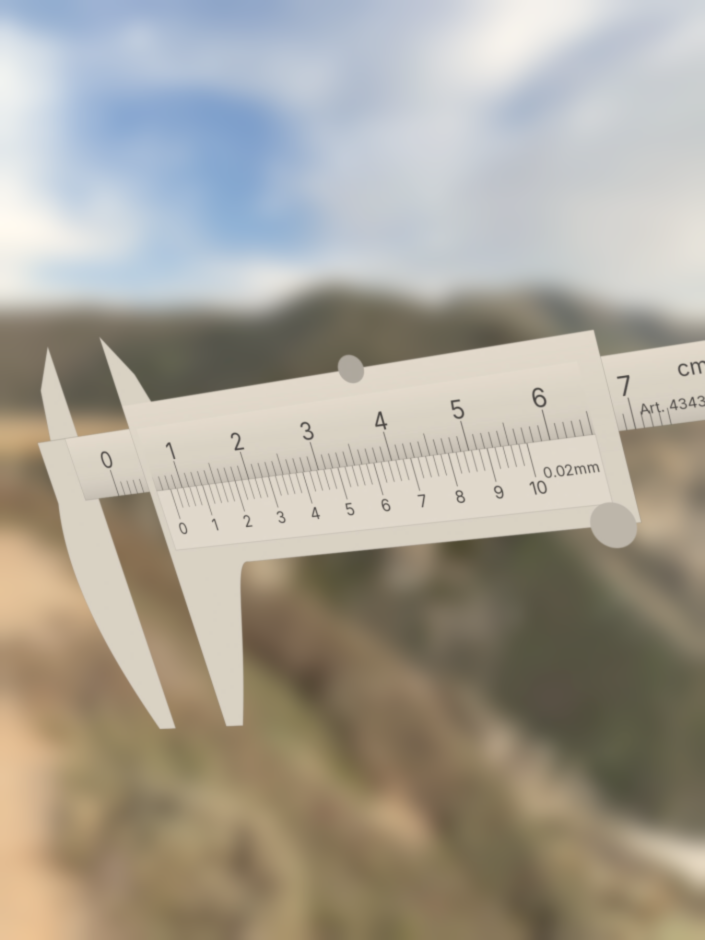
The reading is {"value": 8.2, "unit": "mm"}
